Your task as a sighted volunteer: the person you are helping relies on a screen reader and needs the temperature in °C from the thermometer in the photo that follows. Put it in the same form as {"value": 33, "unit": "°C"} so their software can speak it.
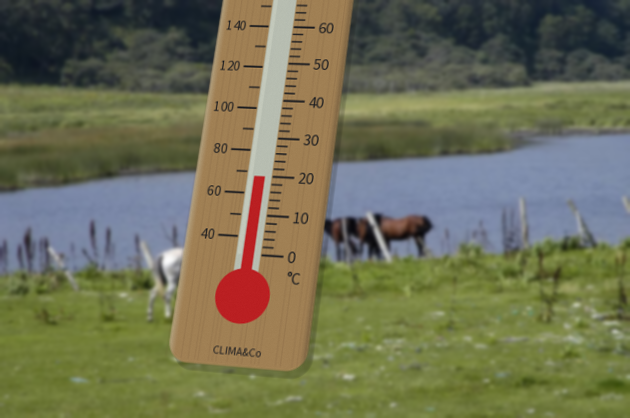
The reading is {"value": 20, "unit": "°C"}
